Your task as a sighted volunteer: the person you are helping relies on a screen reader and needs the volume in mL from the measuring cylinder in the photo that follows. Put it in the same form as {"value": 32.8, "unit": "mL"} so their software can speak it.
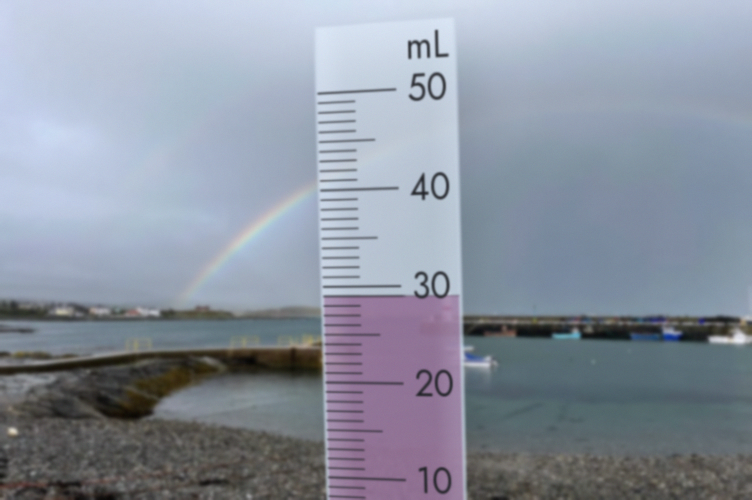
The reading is {"value": 29, "unit": "mL"}
